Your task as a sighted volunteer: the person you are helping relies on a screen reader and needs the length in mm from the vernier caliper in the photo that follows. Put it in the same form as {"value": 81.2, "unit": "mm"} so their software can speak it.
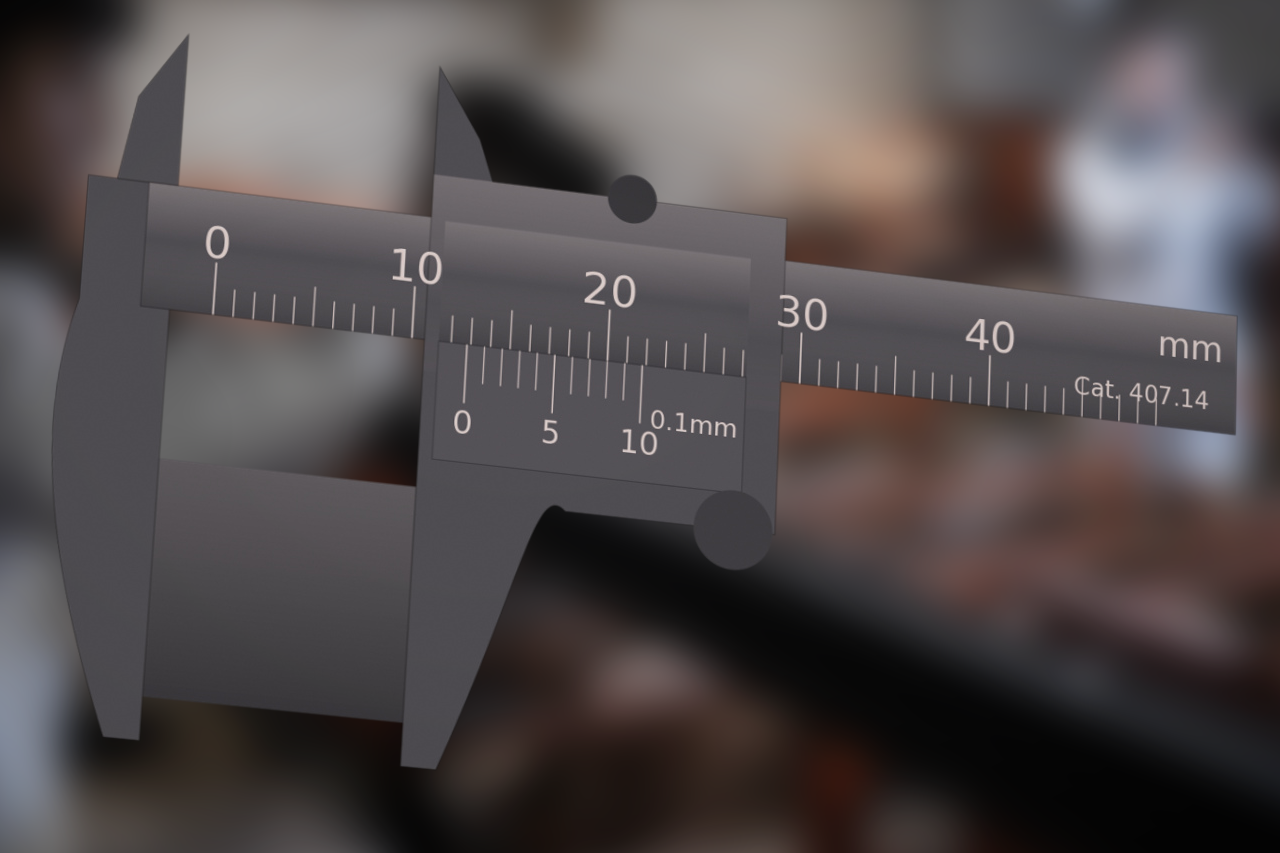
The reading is {"value": 12.8, "unit": "mm"}
